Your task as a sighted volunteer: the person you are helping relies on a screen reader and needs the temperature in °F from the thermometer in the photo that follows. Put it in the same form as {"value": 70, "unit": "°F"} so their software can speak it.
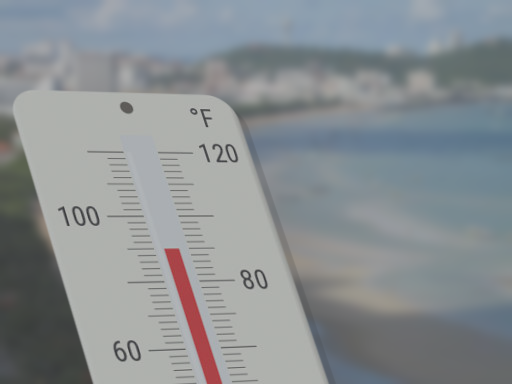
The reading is {"value": 90, "unit": "°F"}
